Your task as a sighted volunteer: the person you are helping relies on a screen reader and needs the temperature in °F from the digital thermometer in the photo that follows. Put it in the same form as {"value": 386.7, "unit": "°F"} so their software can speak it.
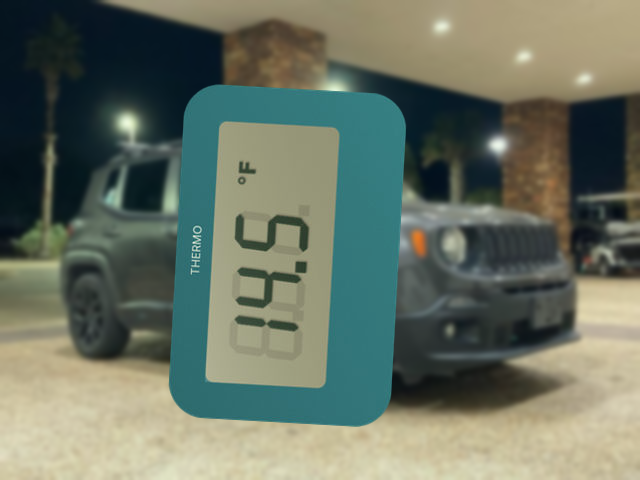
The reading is {"value": 14.5, "unit": "°F"}
